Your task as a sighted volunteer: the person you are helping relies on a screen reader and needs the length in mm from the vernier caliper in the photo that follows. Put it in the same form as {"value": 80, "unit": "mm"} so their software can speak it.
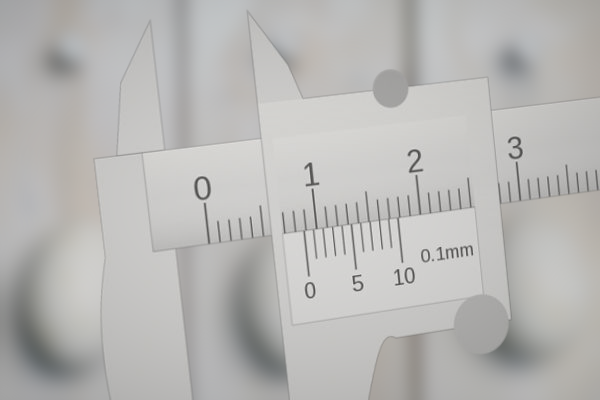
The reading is {"value": 8.8, "unit": "mm"}
